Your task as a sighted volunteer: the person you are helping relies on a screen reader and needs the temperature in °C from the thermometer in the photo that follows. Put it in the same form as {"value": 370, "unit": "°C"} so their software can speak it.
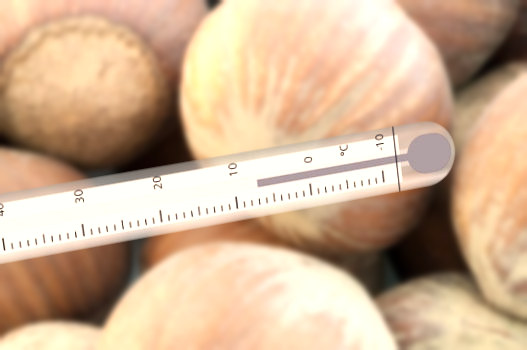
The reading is {"value": 7, "unit": "°C"}
